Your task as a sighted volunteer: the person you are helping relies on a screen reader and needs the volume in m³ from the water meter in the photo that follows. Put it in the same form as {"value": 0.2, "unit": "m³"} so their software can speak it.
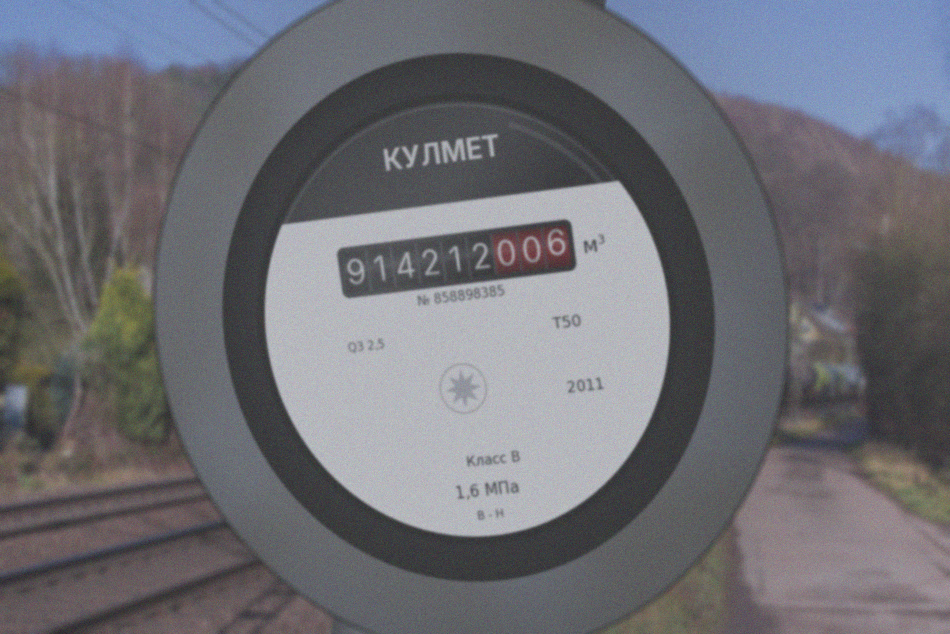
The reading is {"value": 914212.006, "unit": "m³"}
